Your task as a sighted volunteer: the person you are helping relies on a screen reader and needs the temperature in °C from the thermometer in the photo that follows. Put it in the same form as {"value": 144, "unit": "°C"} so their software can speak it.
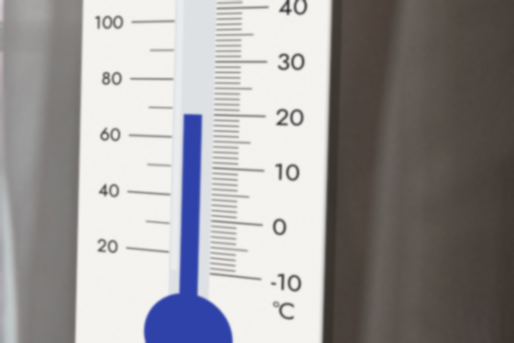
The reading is {"value": 20, "unit": "°C"}
